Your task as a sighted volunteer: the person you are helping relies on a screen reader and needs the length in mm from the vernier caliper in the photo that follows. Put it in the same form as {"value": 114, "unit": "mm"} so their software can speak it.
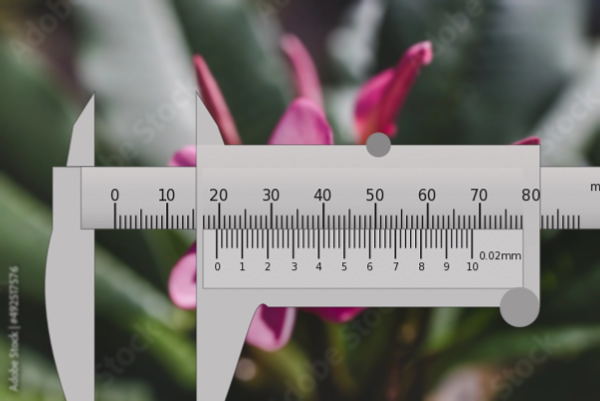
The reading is {"value": 19.5, "unit": "mm"}
